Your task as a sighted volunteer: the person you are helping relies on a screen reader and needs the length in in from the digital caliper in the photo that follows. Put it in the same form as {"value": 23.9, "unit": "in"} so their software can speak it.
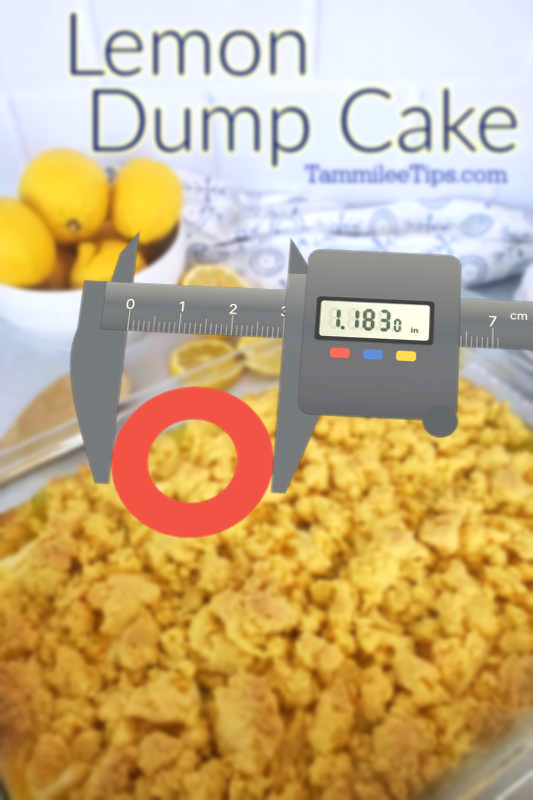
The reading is {"value": 1.1830, "unit": "in"}
